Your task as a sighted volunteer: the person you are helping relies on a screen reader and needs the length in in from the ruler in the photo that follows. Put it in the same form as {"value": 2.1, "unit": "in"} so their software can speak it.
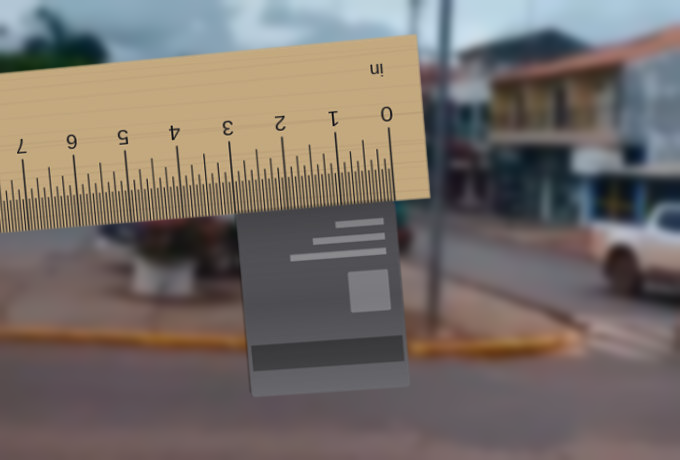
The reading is {"value": 3, "unit": "in"}
